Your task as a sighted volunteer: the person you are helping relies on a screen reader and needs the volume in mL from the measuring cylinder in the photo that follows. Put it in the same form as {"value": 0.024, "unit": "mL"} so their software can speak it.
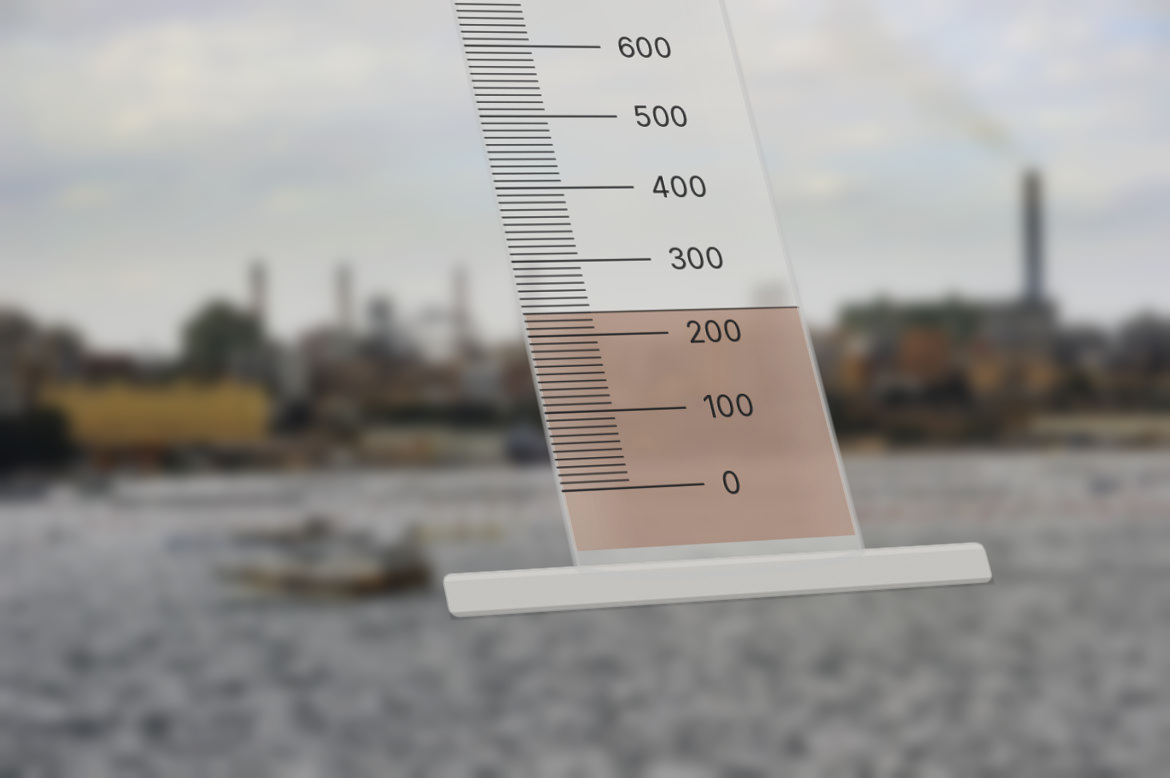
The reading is {"value": 230, "unit": "mL"}
